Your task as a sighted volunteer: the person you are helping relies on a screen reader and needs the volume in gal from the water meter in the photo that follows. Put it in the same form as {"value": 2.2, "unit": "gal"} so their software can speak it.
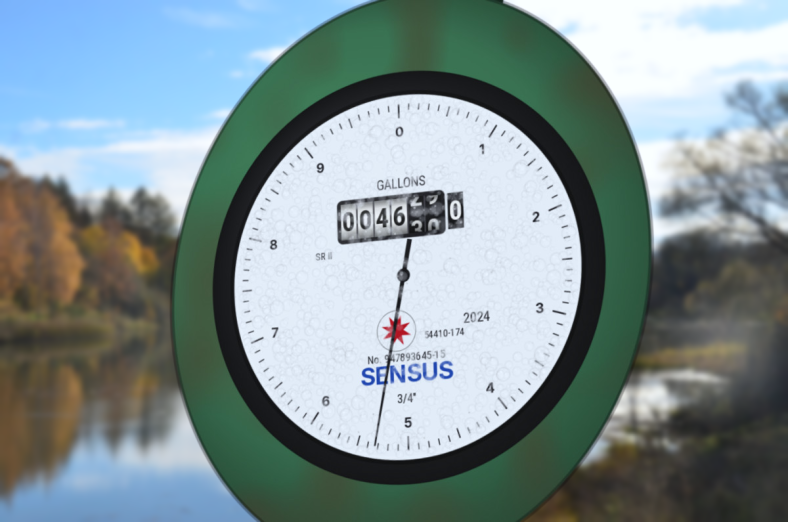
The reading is {"value": 46295.3, "unit": "gal"}
